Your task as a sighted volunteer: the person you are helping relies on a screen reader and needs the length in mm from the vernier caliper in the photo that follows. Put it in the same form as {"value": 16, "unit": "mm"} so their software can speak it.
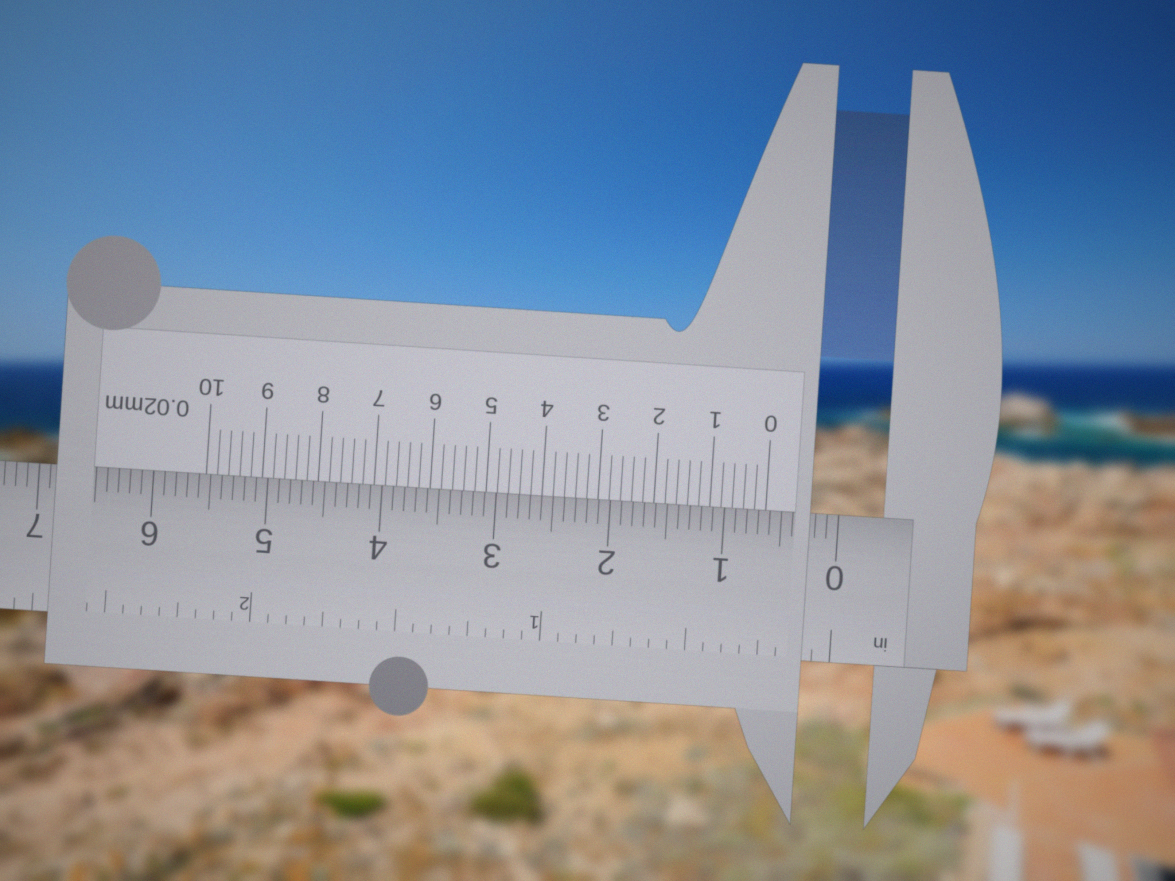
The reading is {"value": 6.4, "unit": "mm"}
